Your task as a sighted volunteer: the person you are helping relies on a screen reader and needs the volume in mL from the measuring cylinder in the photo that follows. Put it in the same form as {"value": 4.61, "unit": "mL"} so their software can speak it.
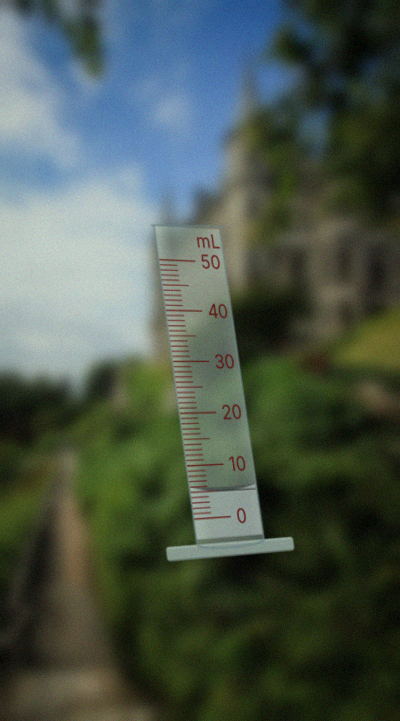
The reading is {"value": 5, "unit": "mL"}
